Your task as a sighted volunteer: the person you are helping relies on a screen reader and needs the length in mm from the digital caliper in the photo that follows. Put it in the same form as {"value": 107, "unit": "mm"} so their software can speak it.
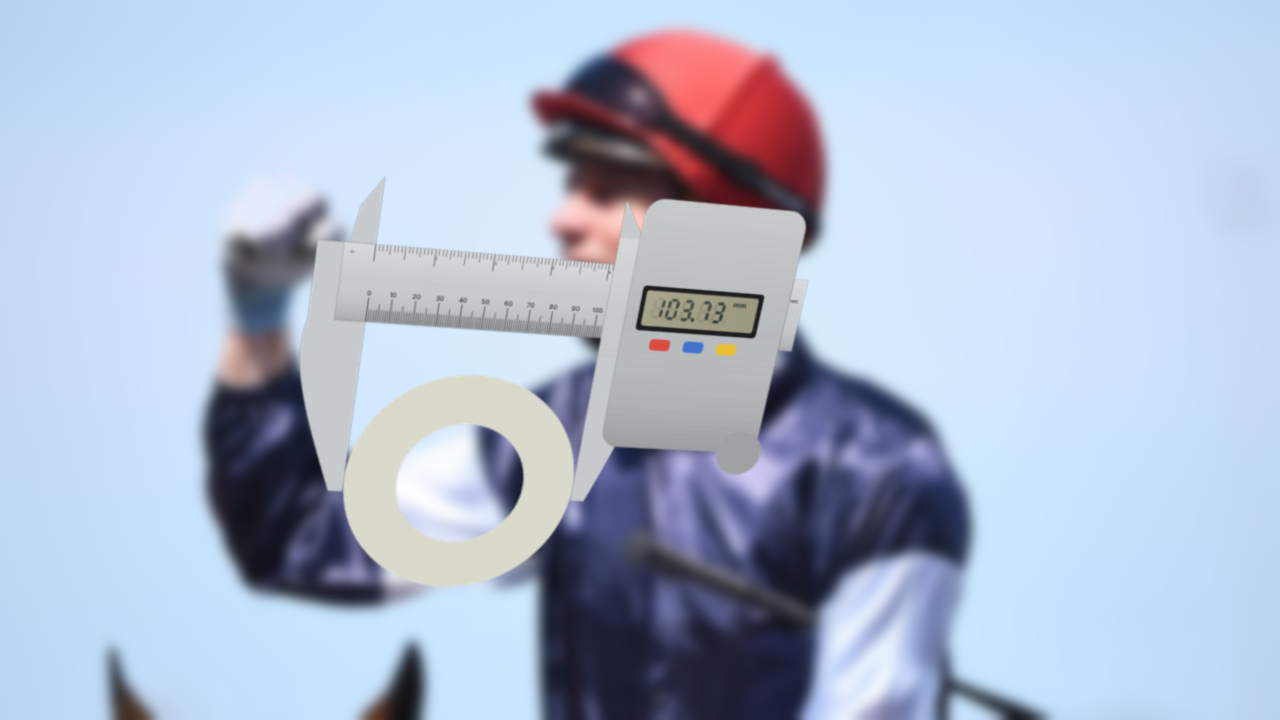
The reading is {"value": 103.73, "unit": "mm"}
